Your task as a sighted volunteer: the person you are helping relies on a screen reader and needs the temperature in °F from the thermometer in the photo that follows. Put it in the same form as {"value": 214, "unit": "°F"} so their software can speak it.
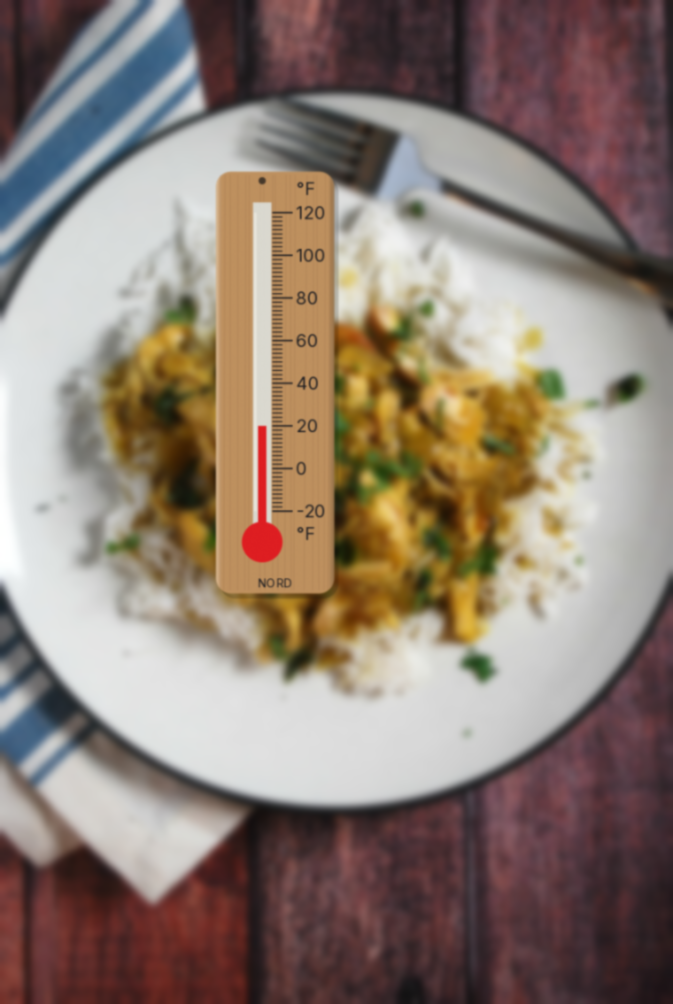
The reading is {"value": 20, "unit": "°F"}
